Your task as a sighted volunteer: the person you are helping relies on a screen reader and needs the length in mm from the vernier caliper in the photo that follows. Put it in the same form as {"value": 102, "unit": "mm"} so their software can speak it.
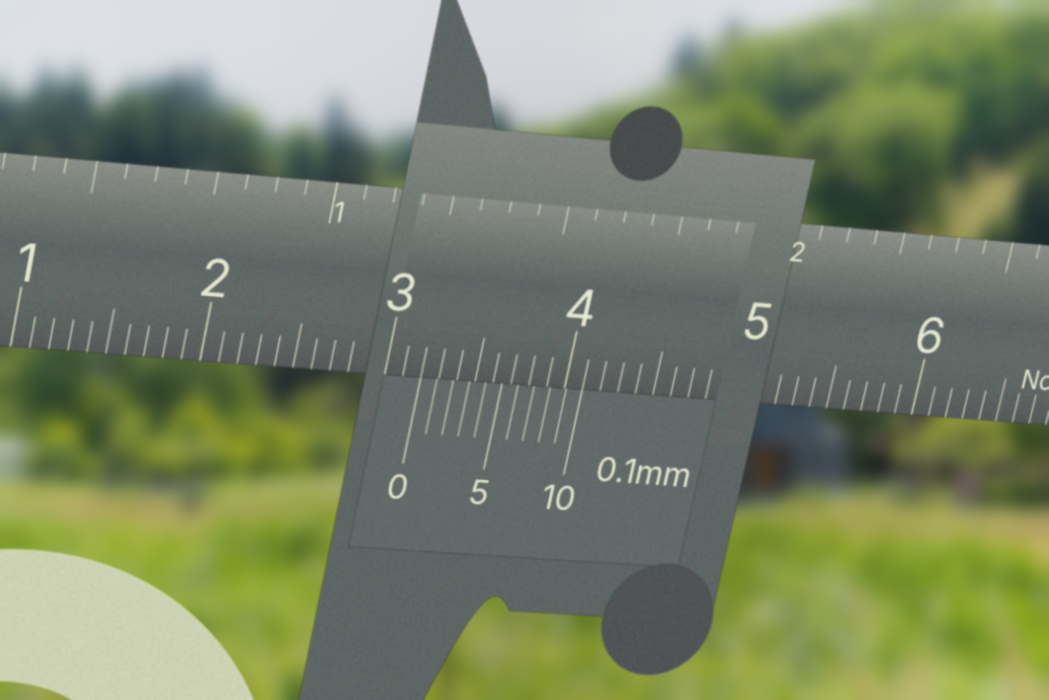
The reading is {"value": 32.0, "unit": "mm"}
